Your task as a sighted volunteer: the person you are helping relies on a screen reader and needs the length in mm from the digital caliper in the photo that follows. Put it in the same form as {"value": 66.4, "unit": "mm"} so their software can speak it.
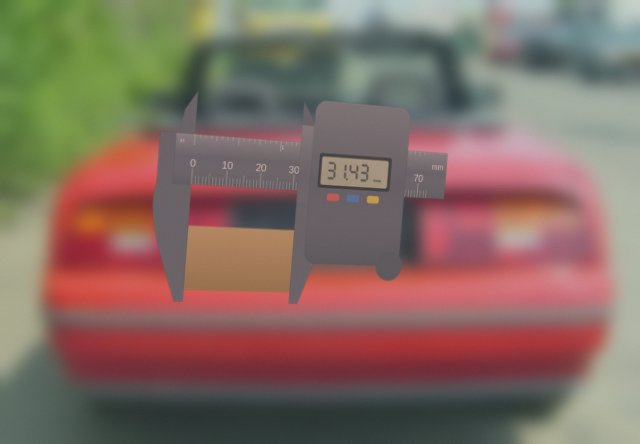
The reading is {"value": 31.43, "unit": "mm"}
